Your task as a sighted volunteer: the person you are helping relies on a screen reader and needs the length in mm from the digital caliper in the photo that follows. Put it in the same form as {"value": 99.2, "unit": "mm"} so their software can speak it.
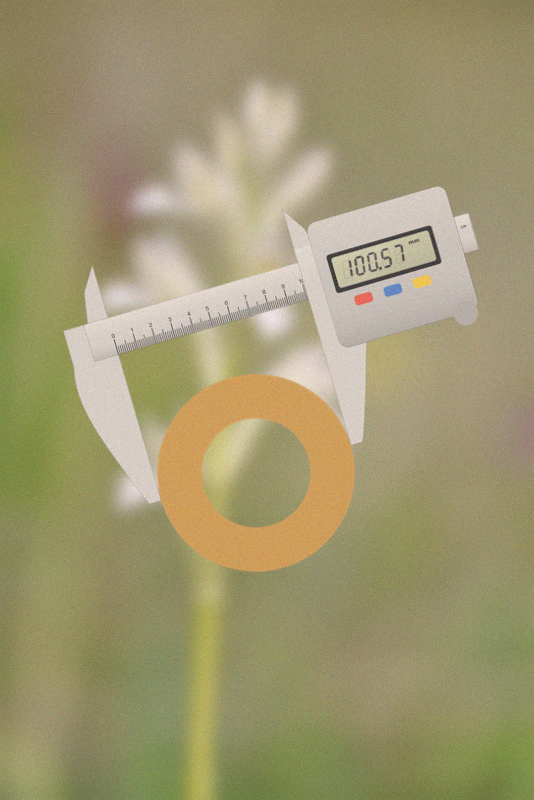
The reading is {"value": 100.57, "unit": "mm"}
